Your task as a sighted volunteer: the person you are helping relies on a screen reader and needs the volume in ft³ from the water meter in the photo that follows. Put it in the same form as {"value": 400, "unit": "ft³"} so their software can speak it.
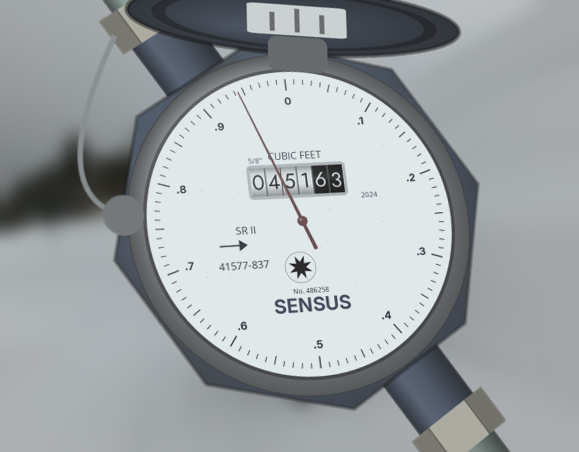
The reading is {"value": 45162.94, "unit": "ft³"}
